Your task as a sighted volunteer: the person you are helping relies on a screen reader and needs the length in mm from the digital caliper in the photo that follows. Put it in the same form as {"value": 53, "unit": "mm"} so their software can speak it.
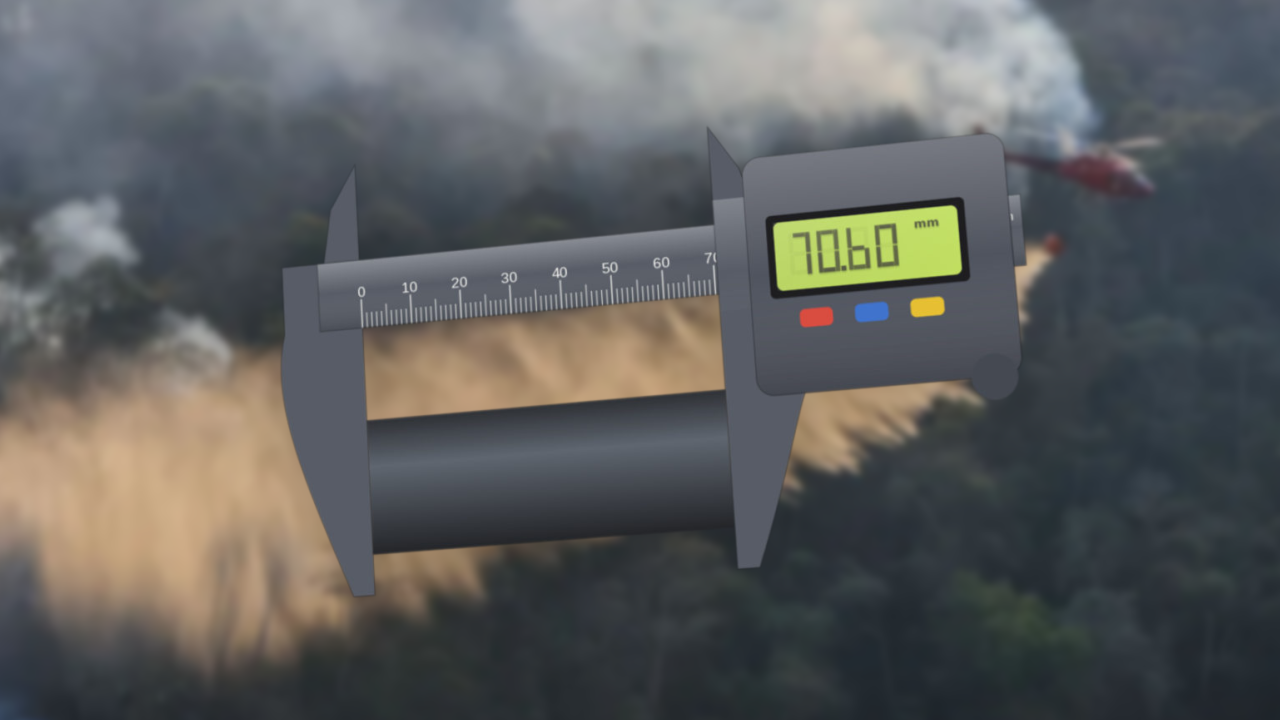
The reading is {"value": 70.60, "unit": "mm"}
